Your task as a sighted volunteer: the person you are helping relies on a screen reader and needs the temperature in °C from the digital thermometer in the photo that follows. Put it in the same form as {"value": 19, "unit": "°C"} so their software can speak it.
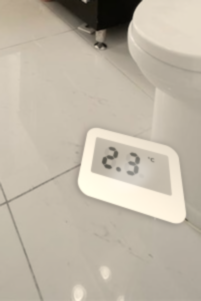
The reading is {"value": 2.3, "unit": "°C"}
